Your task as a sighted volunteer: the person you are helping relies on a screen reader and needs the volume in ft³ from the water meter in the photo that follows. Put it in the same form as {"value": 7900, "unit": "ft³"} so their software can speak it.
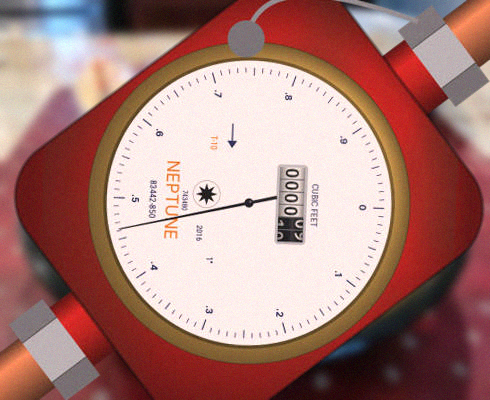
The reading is {"value": 9.46, "unit": "ft³"}
